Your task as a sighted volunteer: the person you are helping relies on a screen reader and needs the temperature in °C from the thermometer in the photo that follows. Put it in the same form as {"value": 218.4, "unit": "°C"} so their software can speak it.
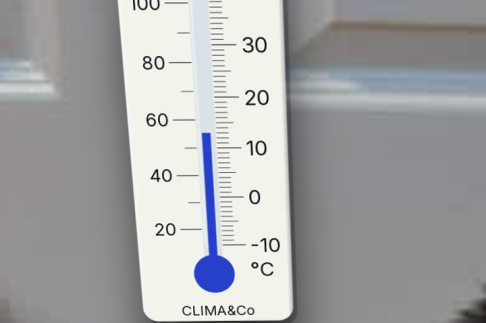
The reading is {"value": 13, "unit": "°C"}
